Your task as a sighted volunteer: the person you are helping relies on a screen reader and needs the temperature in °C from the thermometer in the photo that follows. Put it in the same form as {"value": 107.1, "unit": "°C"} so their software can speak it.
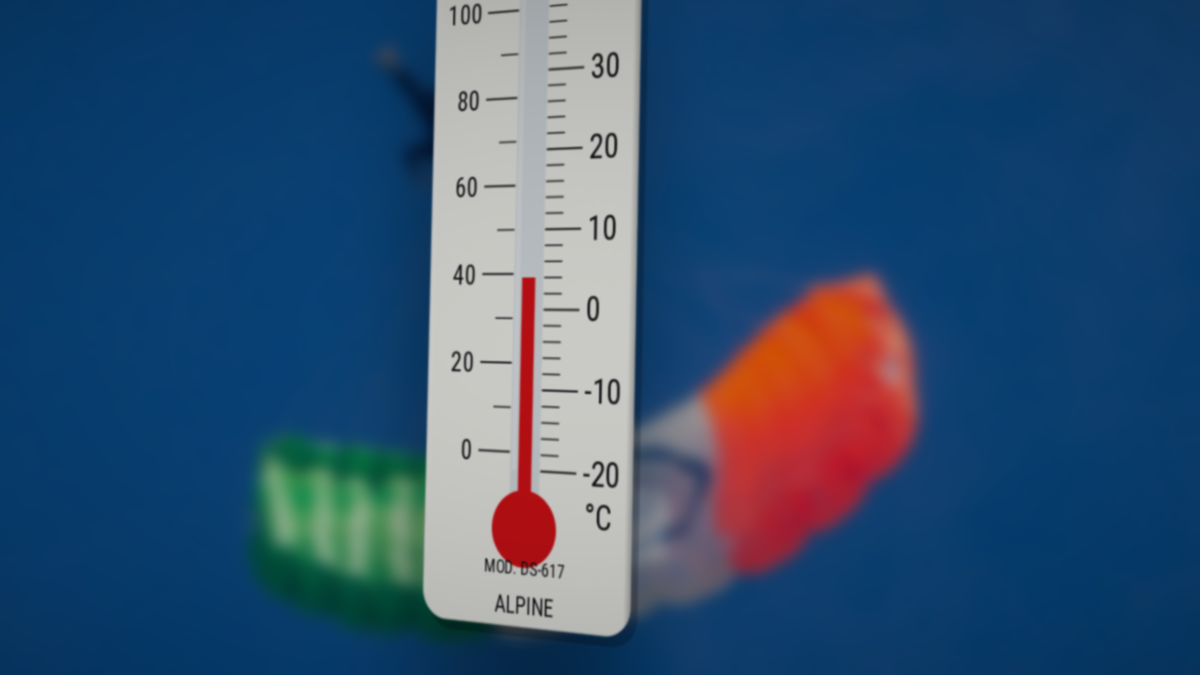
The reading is {"value": 4, "unit": "°C"}
